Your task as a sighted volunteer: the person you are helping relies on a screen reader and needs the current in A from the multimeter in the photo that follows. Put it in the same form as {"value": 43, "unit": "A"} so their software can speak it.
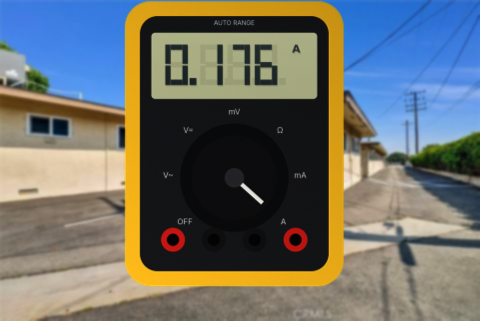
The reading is {"value": 0.176, "unit": "A"}
